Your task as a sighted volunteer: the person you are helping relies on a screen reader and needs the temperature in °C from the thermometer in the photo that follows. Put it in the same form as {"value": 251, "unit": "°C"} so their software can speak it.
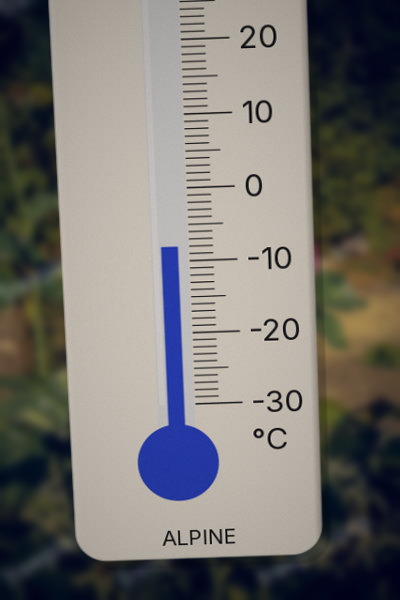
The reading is {"value": -8, "unit": "°C"}
